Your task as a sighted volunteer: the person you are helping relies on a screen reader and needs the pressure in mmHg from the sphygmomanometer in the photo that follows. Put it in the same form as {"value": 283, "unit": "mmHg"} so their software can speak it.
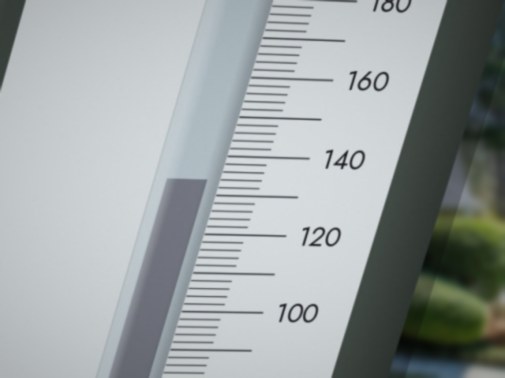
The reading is {"value": 134, "unit": "mmHg"}
